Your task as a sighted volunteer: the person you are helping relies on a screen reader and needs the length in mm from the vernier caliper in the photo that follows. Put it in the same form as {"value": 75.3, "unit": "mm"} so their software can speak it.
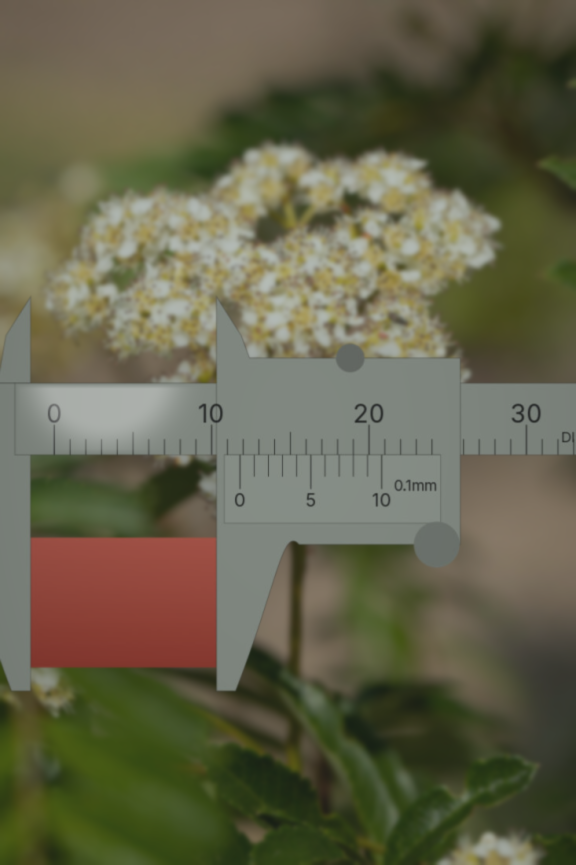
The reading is {"value": 11.8, "unit": "mm"}
